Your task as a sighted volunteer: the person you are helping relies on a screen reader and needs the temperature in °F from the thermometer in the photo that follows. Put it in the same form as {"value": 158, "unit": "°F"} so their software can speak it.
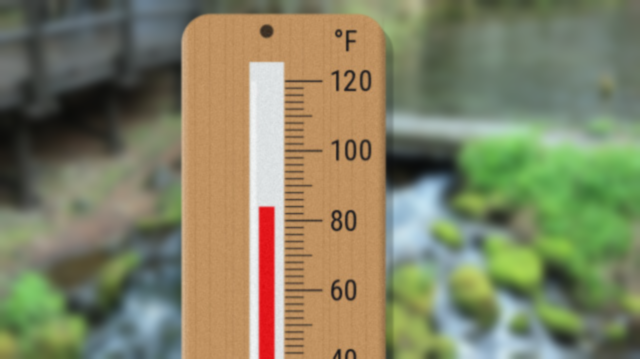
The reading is {"value": 84, "unit": "°F"}
